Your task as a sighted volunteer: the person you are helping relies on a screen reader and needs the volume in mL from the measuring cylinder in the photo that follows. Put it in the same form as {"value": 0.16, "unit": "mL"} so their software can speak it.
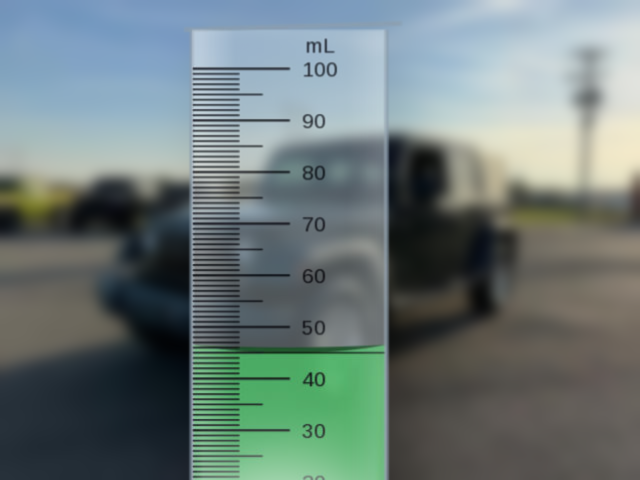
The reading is {"value": 45, "unit": "mL"}
